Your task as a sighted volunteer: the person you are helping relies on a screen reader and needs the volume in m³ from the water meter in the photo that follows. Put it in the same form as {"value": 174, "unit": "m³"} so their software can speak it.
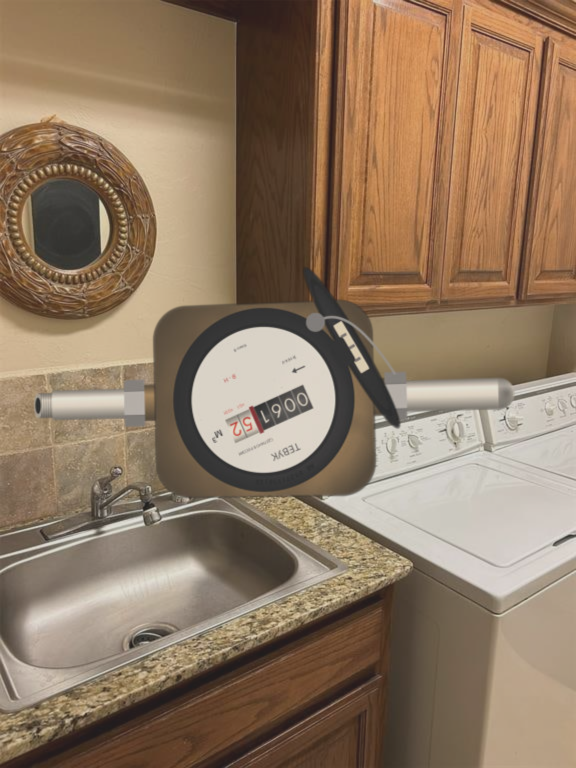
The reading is {"value": 61.52, "unit": "m³"}
